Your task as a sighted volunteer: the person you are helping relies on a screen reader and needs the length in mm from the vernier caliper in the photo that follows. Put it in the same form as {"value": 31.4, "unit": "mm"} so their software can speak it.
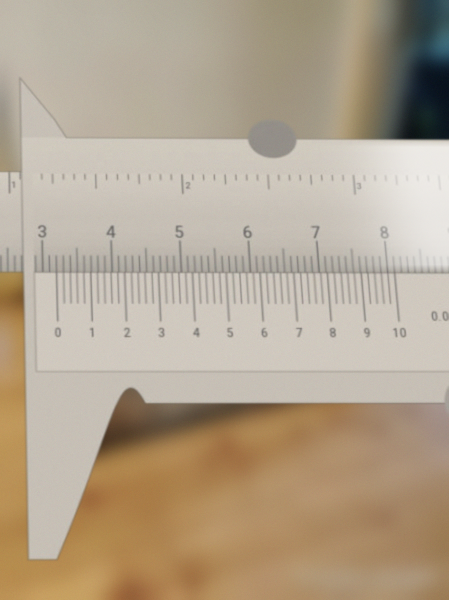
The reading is {"value": 32.0, "unit": "mm"}
